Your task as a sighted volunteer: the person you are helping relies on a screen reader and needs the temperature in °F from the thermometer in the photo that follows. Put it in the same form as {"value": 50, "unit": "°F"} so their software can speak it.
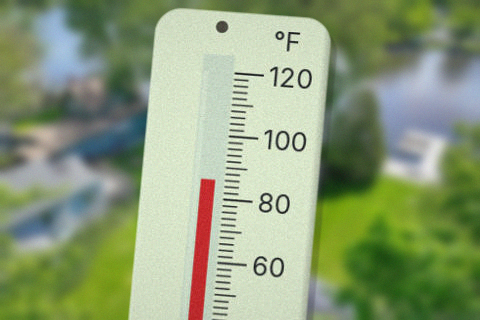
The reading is {"value": 86, "unit": "°F"}
